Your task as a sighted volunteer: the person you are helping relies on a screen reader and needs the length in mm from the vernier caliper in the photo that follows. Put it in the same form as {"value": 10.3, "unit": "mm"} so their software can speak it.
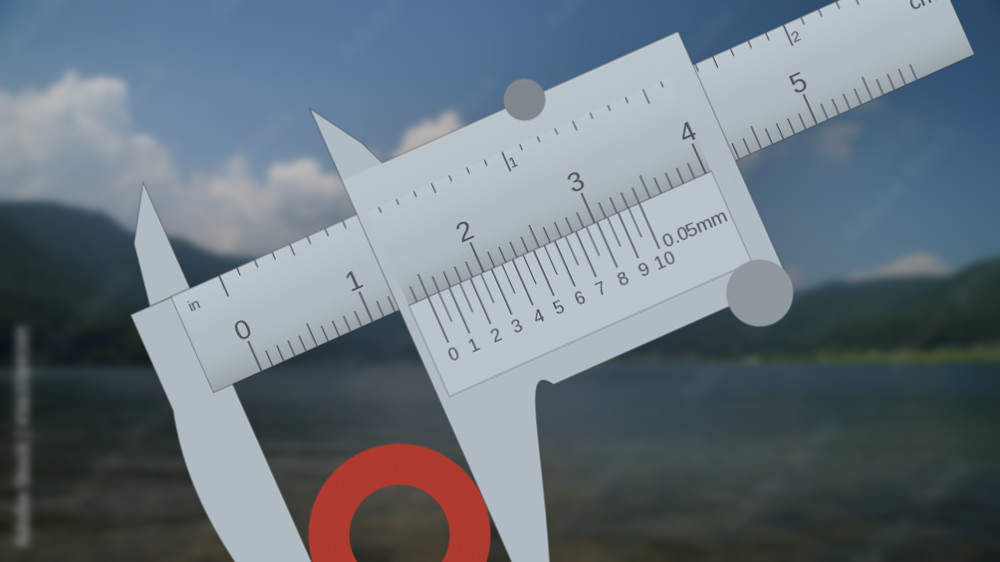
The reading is {"value": 15.0, "unit": "mm"}
